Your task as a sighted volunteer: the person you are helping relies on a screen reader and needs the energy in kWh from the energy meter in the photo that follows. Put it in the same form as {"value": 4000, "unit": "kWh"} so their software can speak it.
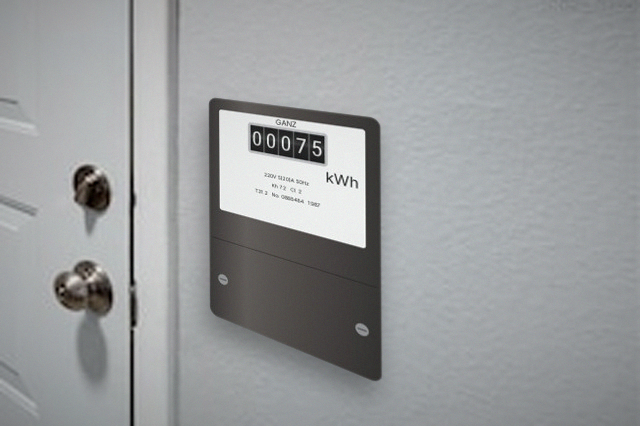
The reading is {"value": 75, "unit": "kWh"}
